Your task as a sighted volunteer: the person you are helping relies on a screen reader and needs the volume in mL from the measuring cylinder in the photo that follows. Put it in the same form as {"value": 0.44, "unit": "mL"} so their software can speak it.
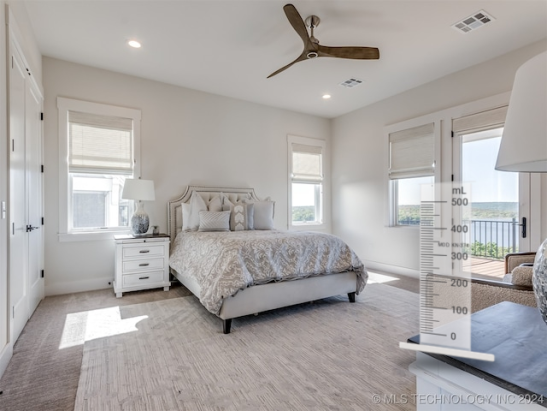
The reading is {"value": 100, "unit": "mL"}
